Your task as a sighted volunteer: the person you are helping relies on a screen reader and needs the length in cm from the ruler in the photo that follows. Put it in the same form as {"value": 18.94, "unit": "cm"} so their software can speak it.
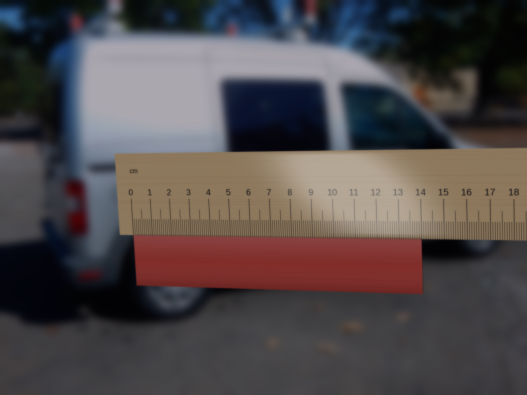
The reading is {"value": 14, "unit": "cm"}
